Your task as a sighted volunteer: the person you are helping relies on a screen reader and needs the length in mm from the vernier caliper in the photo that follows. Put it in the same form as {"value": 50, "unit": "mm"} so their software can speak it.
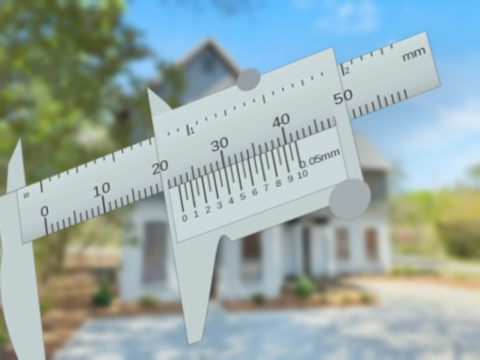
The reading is {"value": 22.5, "unit": "mm"}
